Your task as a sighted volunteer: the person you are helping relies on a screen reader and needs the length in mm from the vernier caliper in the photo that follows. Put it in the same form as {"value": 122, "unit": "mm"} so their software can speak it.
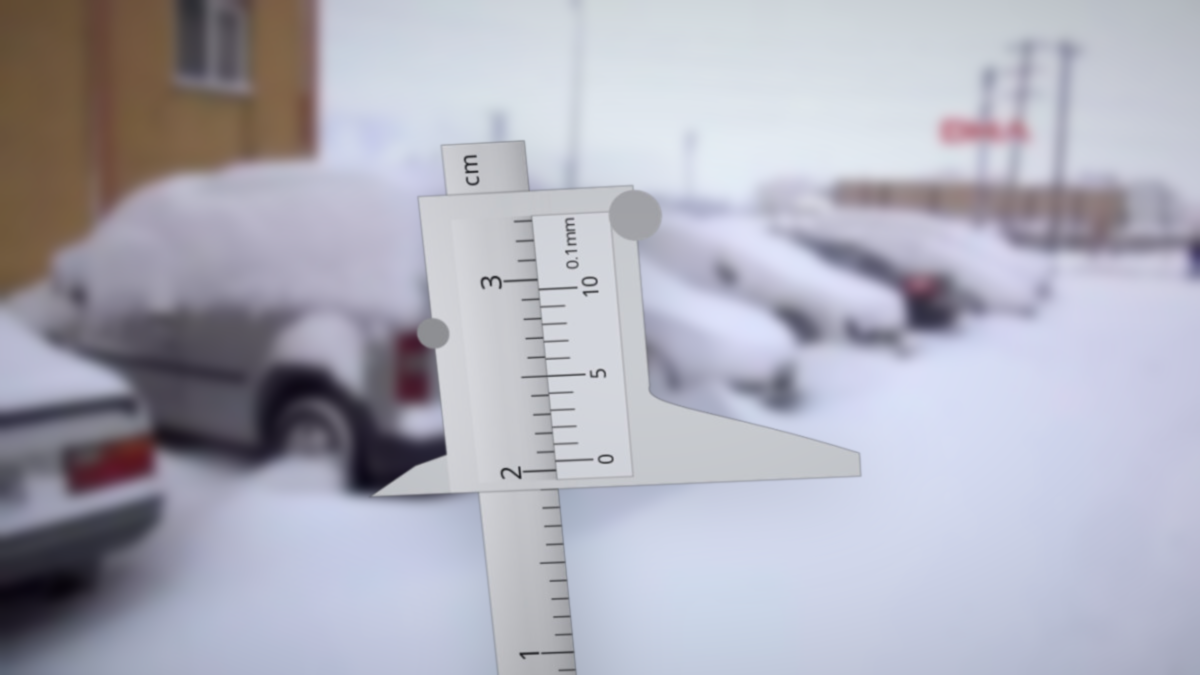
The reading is {"value": 20.5, "unit": "mm"}
